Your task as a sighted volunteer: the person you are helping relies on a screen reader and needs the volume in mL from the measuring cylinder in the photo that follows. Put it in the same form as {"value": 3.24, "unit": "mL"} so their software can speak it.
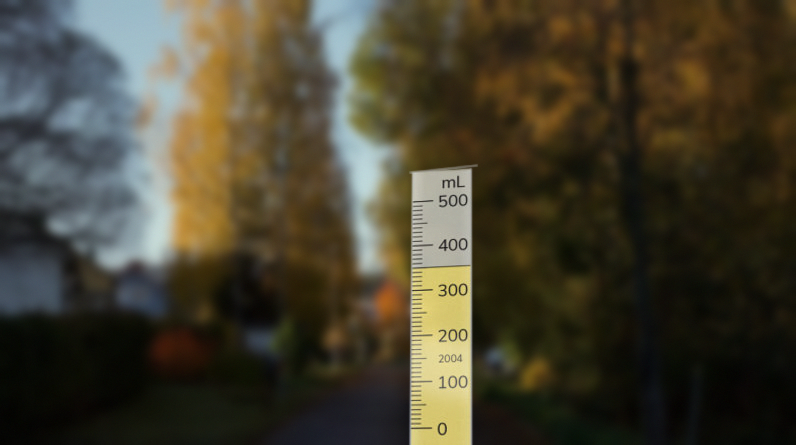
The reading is {"value": 350, "unit": "mL"}
